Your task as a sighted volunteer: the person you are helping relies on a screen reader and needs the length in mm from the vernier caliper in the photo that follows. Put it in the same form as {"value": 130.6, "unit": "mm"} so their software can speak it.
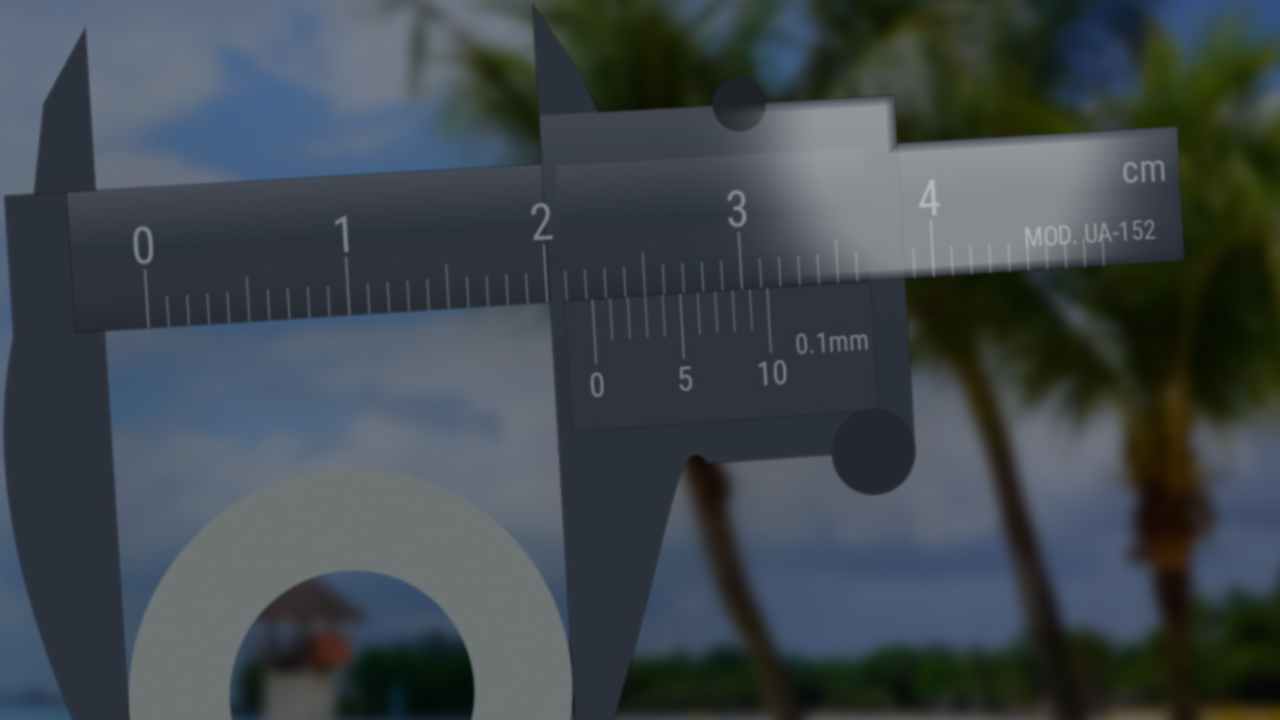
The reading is {"value": 22.3, "unit": "mm"}
